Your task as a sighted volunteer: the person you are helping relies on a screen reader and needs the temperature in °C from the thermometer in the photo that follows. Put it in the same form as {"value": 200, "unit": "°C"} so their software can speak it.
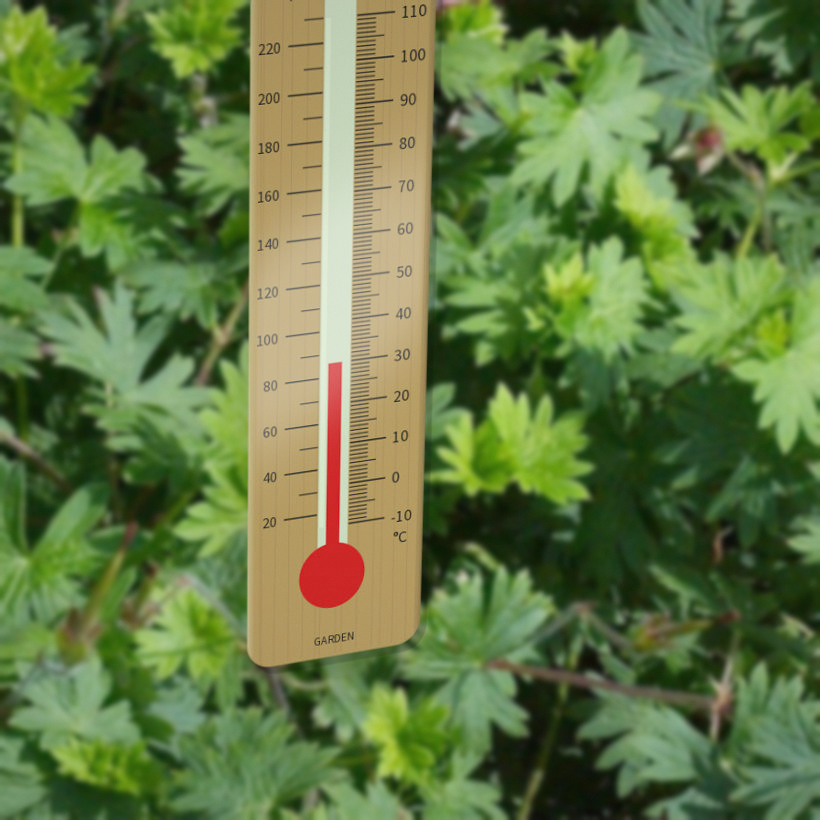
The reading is {"value": 30, "unit": "°C"}
